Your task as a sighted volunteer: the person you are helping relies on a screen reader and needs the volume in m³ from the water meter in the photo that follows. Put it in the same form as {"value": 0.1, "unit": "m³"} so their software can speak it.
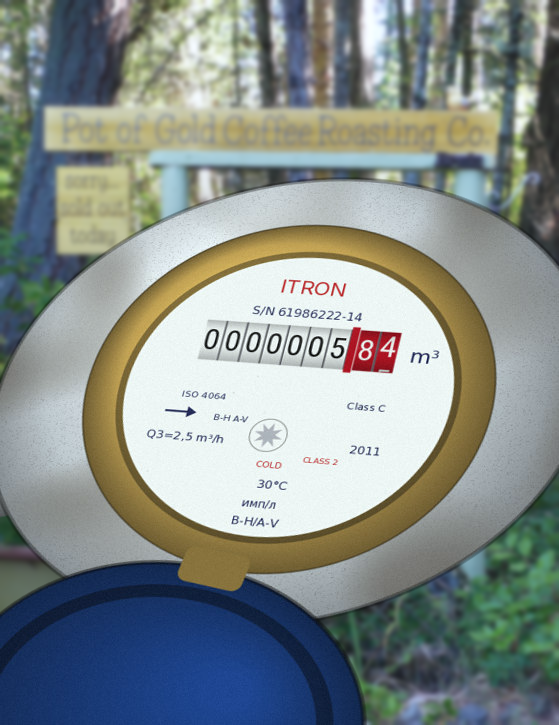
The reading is {"value": 5.84, "unit": "m³"}
